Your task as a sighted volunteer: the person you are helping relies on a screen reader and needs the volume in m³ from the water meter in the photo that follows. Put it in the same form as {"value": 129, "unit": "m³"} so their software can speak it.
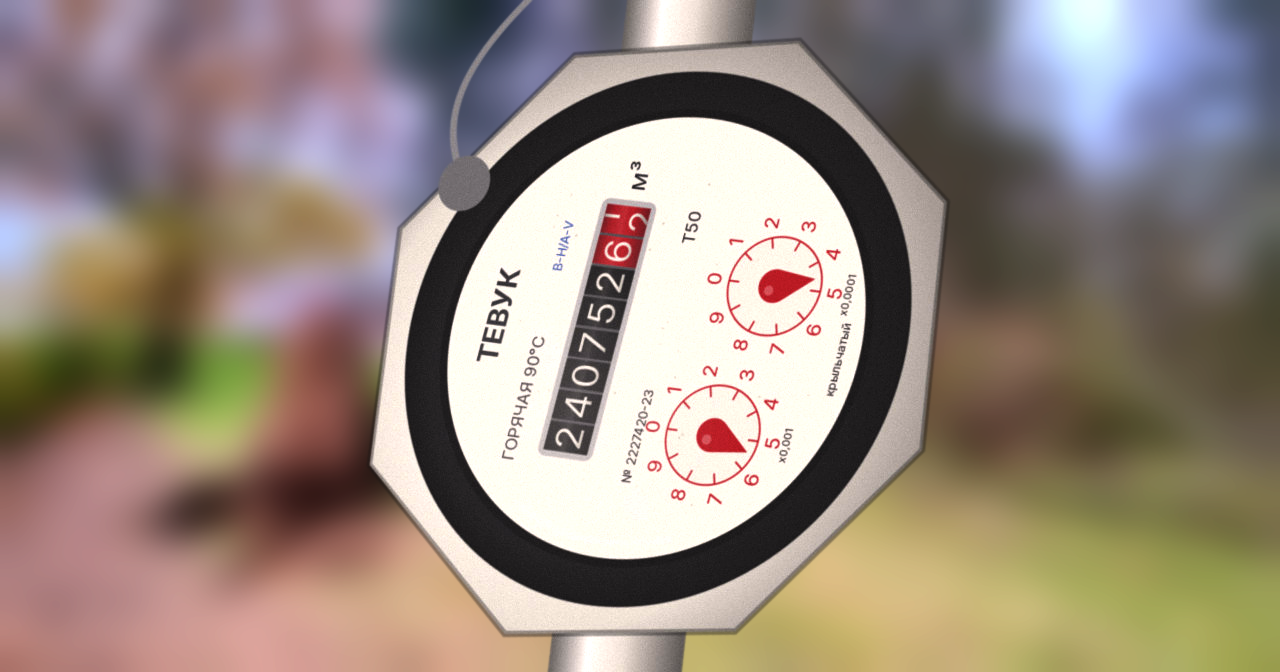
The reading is {"value": 240752.6154, "unit": "m³"}
